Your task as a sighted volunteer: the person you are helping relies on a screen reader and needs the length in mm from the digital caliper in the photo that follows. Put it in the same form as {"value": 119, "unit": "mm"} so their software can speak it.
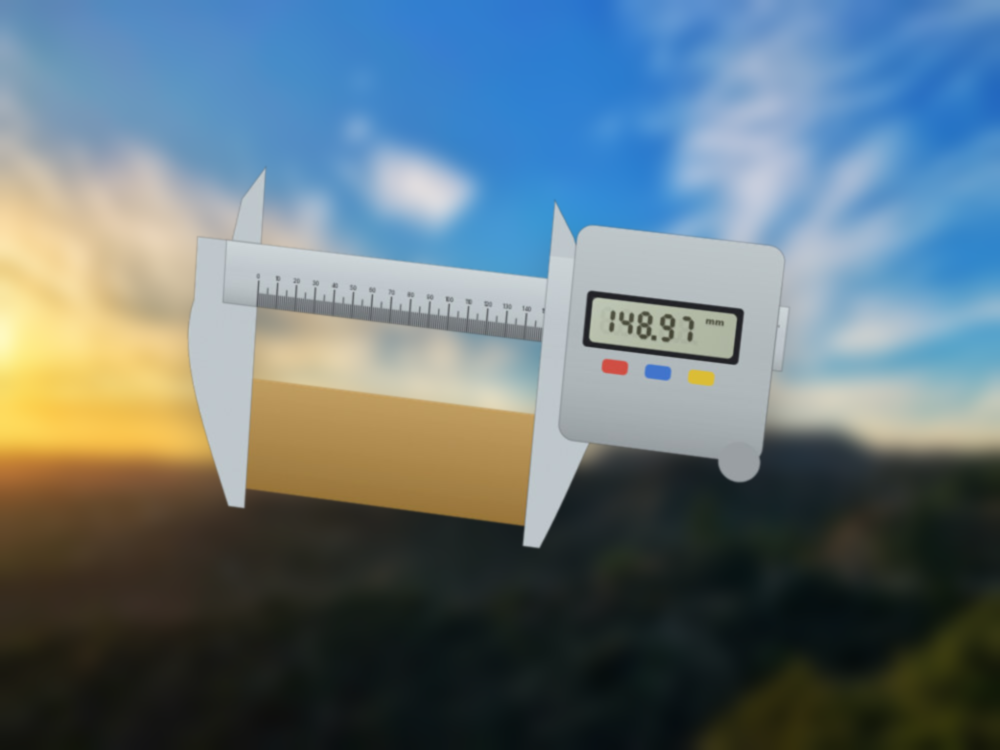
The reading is {"value": 148.97, "unit": "mm"}
